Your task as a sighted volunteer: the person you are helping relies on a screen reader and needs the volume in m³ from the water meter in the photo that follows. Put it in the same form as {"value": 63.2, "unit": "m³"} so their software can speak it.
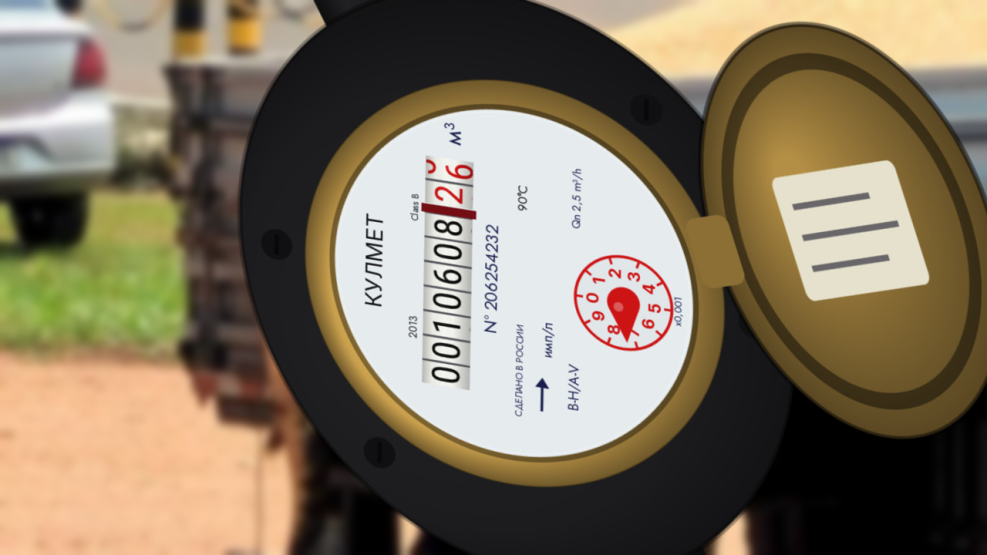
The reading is {"value": 10608.257, "unit": "m³"}
